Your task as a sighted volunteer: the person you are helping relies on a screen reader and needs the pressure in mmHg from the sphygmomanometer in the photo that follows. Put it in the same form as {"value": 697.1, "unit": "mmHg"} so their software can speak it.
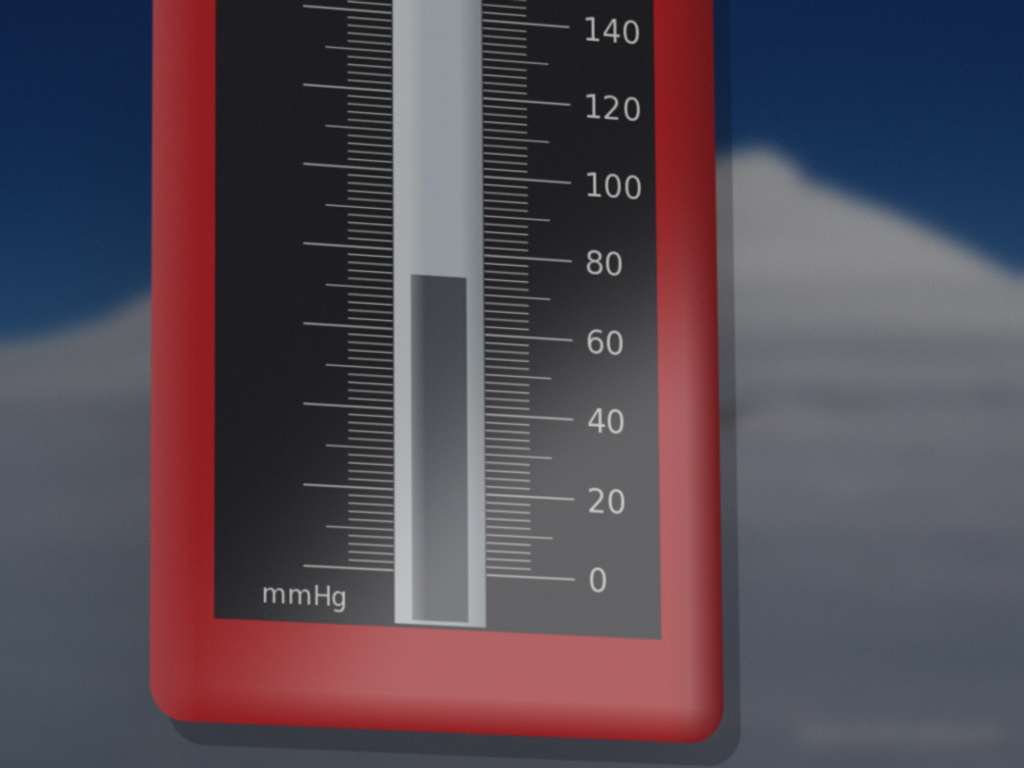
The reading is {"value": 74, "unit": "mmHg"}
